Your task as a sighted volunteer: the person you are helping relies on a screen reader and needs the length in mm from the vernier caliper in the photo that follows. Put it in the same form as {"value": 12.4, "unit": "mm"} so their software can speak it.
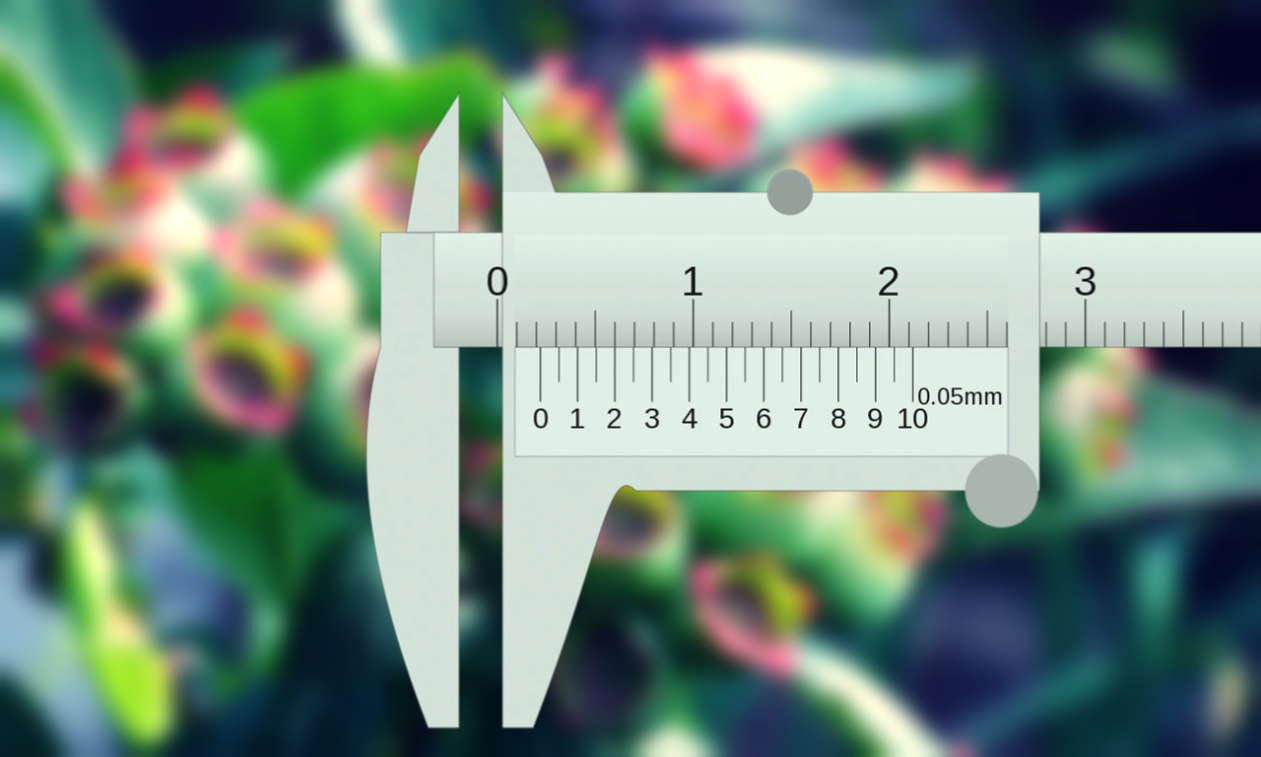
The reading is {"value": 2.2, "unit": "mm"}
